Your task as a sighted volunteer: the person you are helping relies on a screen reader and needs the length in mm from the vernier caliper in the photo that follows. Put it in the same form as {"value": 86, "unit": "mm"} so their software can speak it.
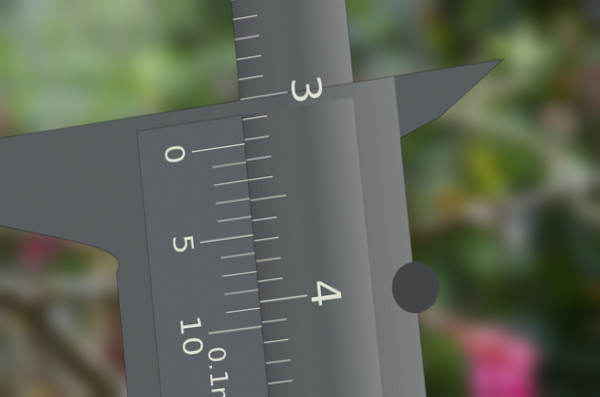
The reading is {"value": 32.2, "unit": "mm"}
